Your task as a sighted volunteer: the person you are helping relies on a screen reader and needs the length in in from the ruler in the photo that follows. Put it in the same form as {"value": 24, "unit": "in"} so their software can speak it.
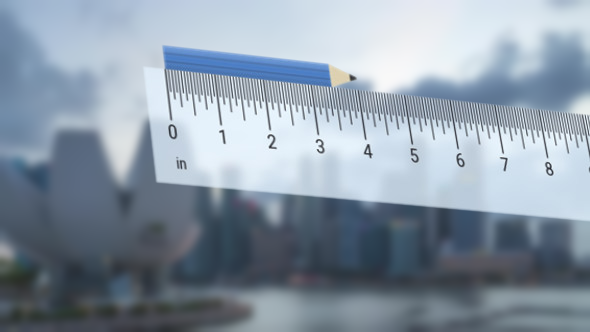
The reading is {"value": 4, "unit": "in"}
